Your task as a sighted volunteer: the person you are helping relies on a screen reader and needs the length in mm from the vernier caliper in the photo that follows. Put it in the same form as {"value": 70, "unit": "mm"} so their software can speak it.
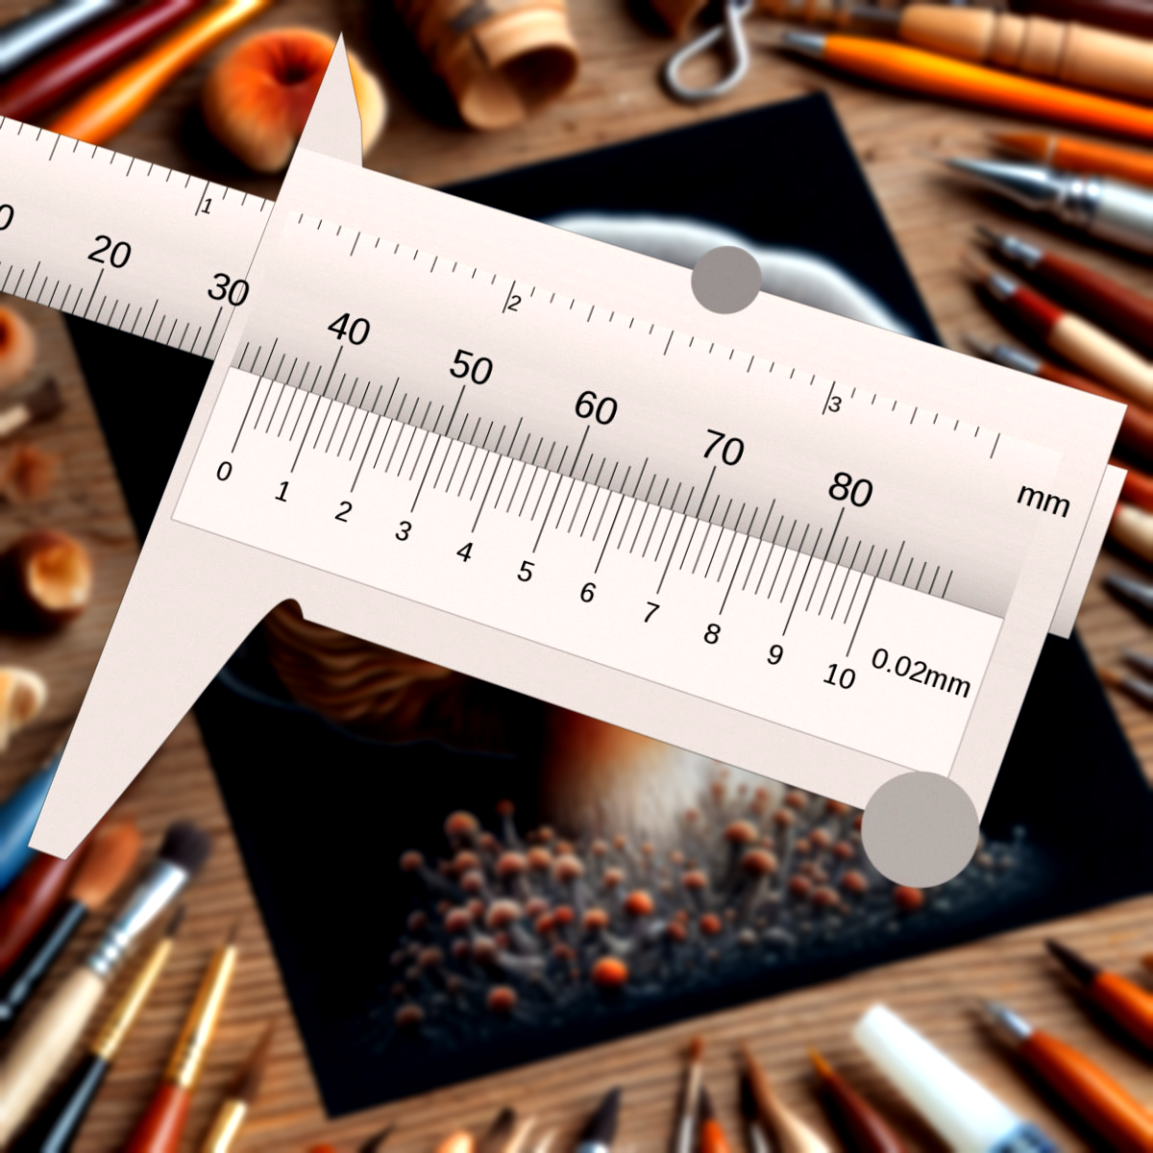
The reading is {"value": 34.9, "unit": "mm"}
